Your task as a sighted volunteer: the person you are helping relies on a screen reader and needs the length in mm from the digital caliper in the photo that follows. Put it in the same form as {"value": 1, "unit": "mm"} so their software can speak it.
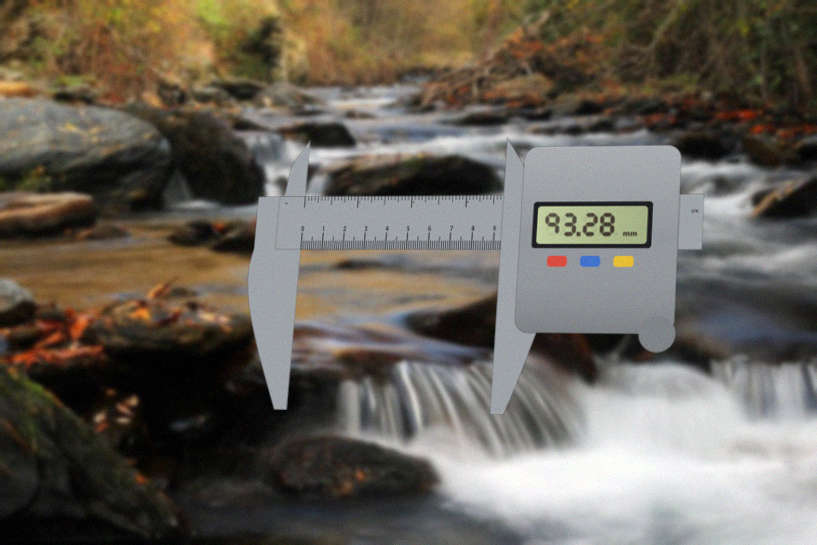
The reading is {"value": 93.28, "unit": "mm"}
